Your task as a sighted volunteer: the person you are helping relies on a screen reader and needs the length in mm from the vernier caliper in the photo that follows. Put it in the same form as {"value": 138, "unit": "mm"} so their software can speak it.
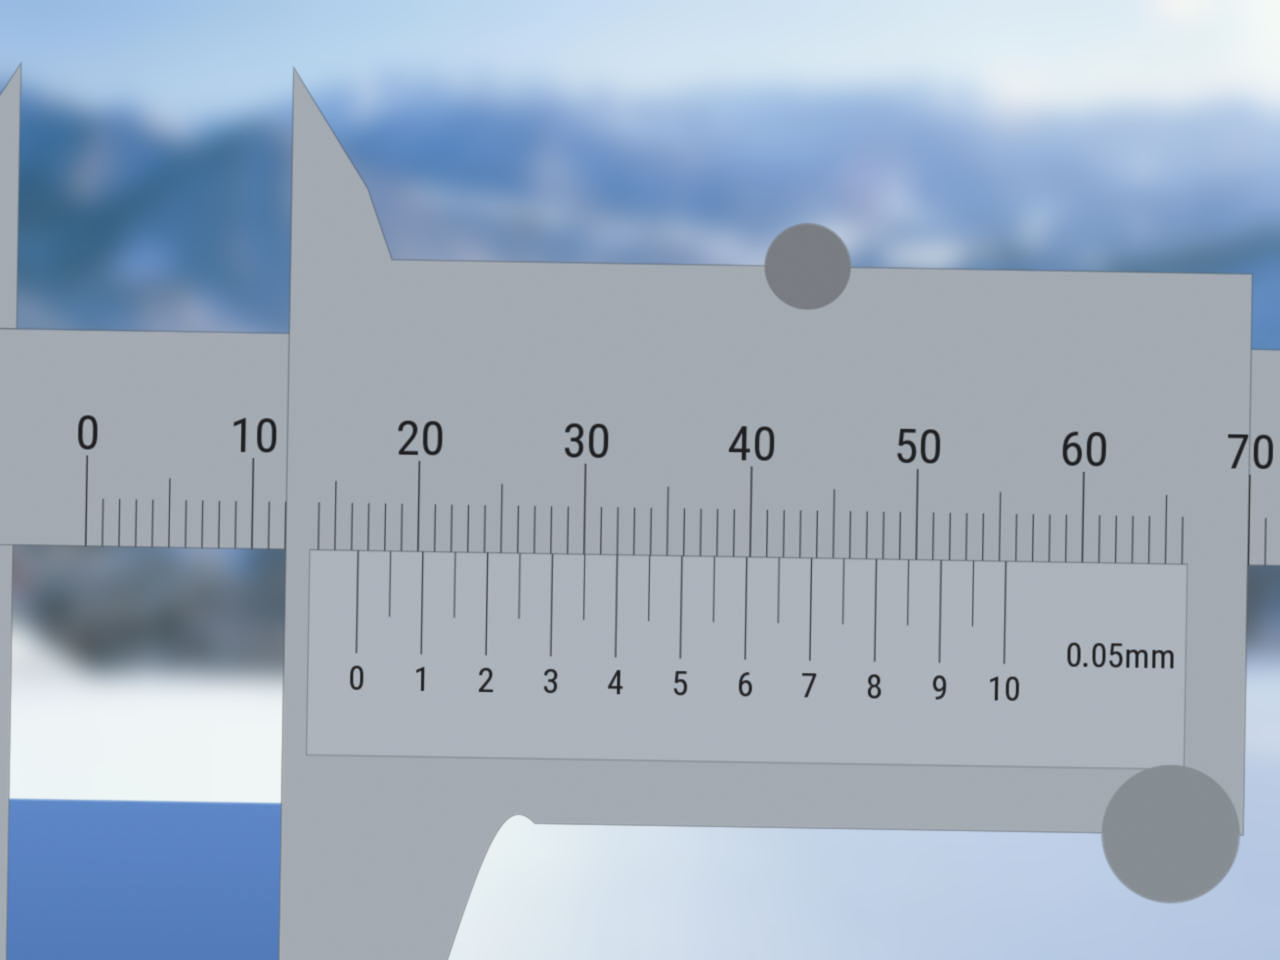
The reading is {"value": 16.4, "unit": "mm"}
